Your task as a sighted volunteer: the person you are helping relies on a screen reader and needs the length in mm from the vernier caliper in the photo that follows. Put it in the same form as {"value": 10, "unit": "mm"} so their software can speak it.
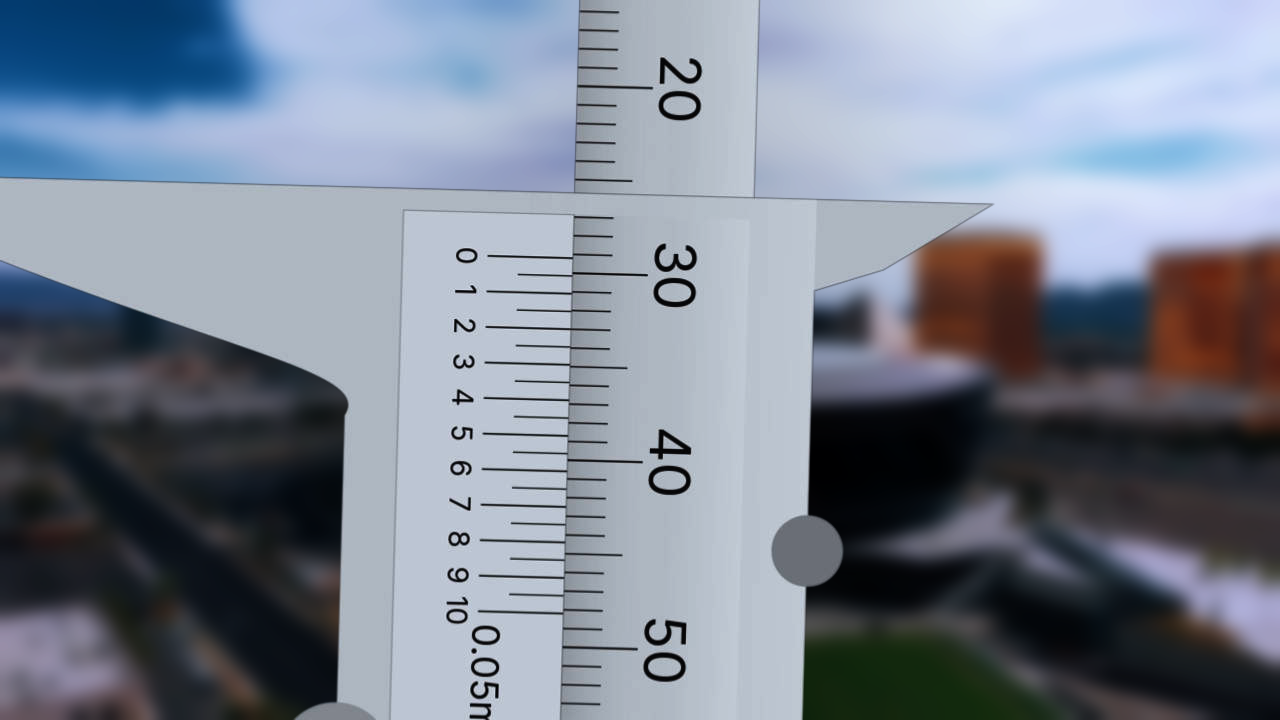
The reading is {"value": 29.2, "unit": "mm"}
